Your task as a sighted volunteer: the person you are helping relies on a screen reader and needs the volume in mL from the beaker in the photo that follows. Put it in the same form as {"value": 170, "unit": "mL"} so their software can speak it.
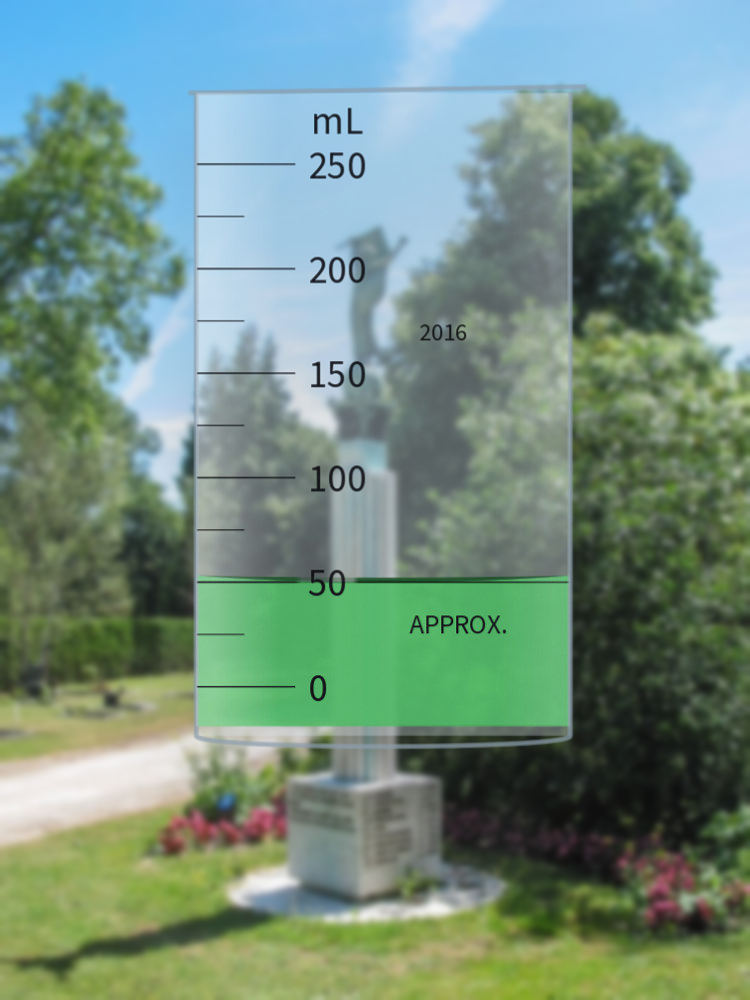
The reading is {"value": 50, "unit": "mL"}
